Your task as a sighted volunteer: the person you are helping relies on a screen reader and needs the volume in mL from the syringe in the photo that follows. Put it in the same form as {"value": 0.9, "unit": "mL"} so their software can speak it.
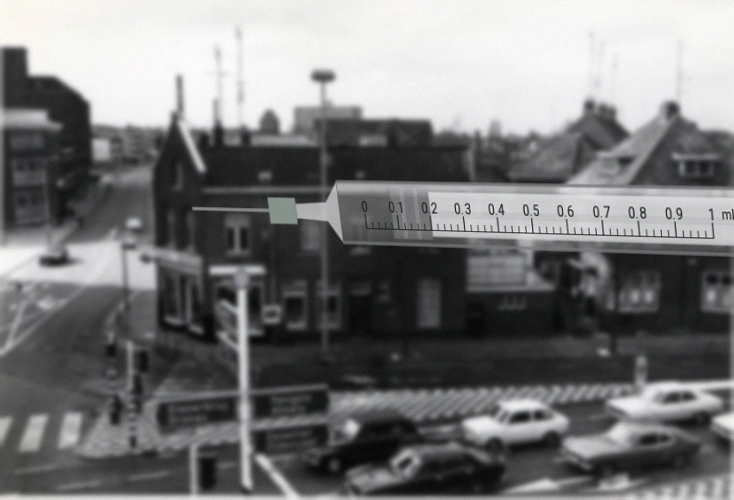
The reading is {"value": 0.08, "unit": "mL"}
